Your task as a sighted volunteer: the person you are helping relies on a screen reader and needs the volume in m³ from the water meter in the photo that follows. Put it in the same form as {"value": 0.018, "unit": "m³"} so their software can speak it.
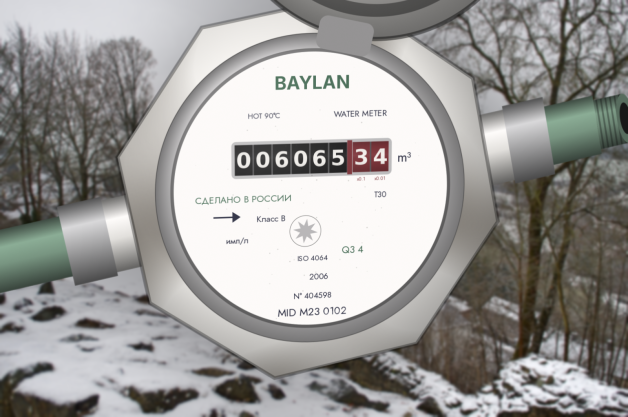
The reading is {"value": 6065.34, "unit": "m³"}
